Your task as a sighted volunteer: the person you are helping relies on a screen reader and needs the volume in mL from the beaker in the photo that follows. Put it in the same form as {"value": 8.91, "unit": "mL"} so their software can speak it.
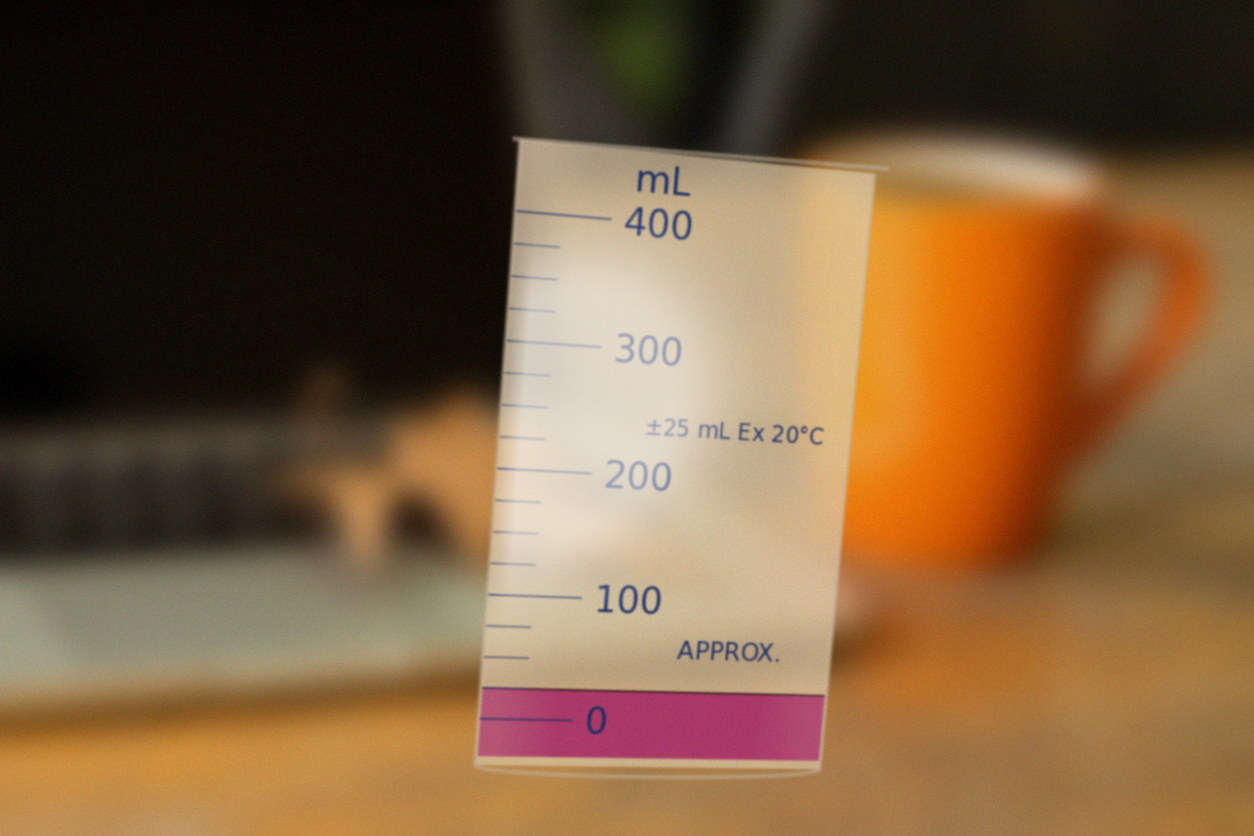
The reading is {"value": 25, "unit": "mL"}
